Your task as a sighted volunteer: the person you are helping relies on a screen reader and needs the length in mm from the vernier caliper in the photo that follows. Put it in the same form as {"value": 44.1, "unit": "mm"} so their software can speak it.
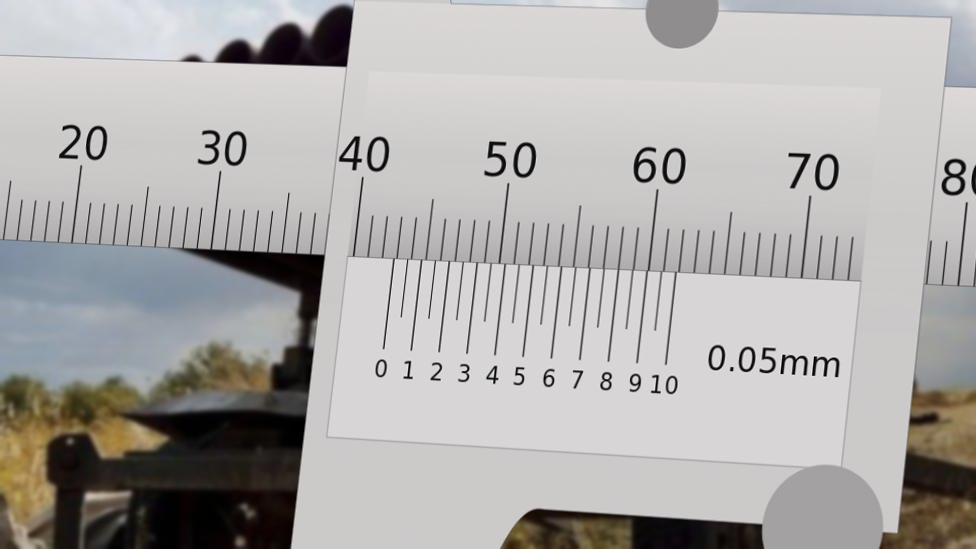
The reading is {"value": 42.8, "unit": "mm"}
